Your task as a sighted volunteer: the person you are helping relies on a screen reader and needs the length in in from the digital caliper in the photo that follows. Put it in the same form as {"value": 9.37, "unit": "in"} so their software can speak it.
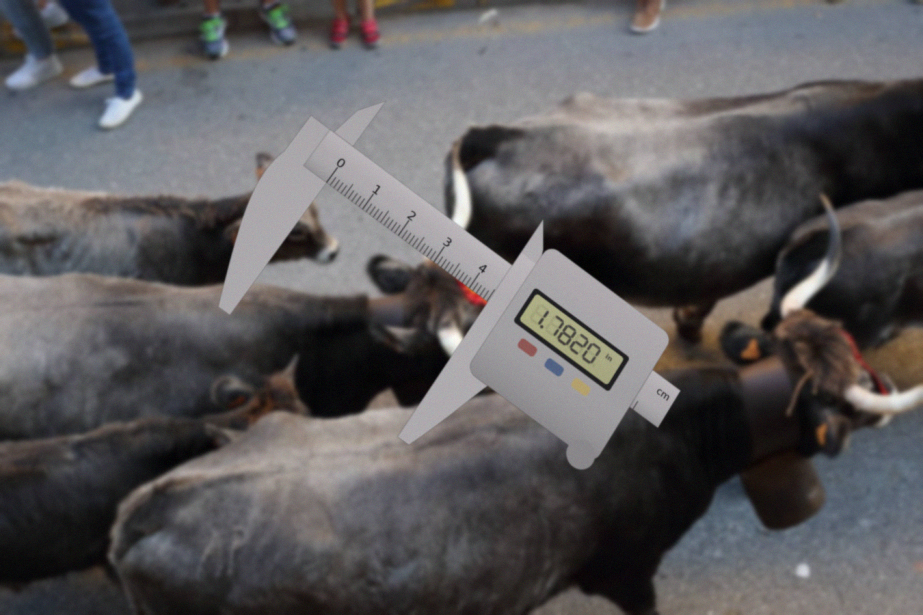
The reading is {"value": 1.7820, "unit": "in"}
